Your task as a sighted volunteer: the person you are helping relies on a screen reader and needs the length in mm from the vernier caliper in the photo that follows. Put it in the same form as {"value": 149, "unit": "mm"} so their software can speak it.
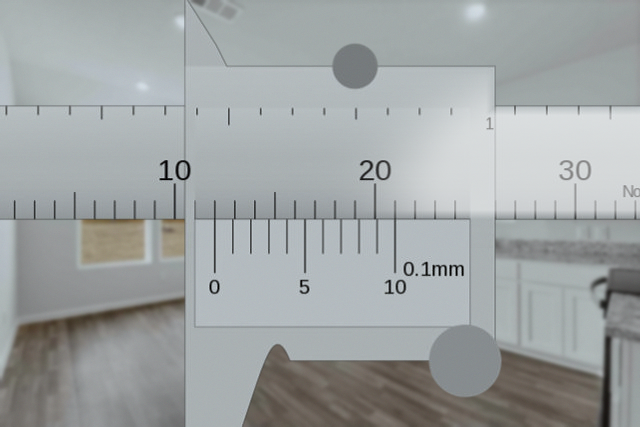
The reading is {"value": 12.0, "unit": "mm"}
